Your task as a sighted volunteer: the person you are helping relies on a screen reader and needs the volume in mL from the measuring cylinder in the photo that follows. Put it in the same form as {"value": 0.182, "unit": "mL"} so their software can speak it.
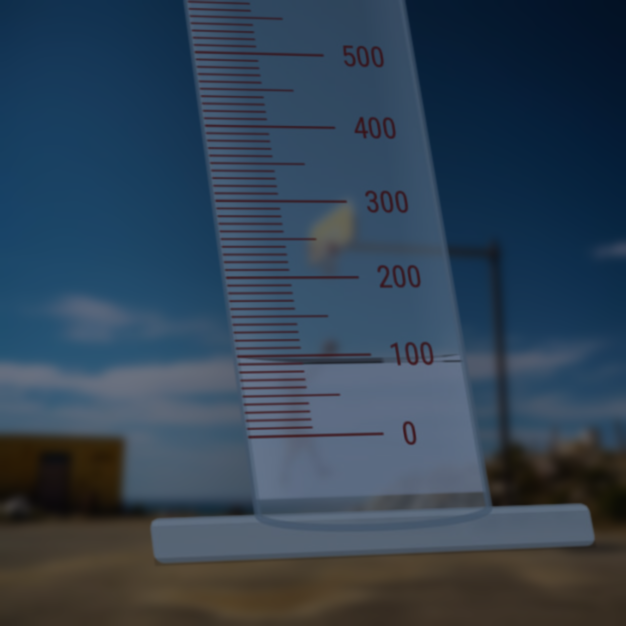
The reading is {"value": 90, "unit": "mL"}
